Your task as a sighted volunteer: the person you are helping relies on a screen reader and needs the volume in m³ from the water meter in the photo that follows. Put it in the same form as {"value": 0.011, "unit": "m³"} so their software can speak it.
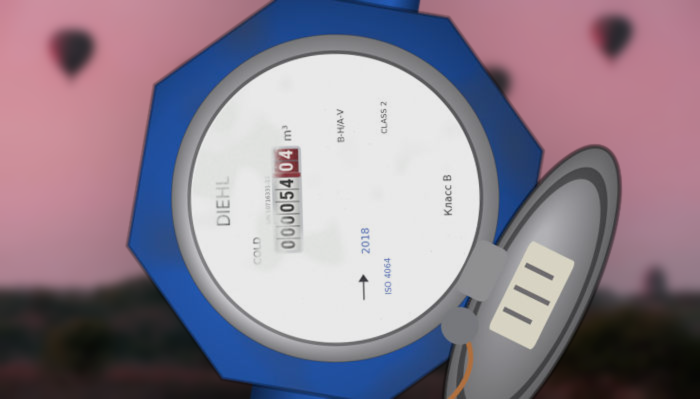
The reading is {"value": 54.04, "unit": "m³"}
